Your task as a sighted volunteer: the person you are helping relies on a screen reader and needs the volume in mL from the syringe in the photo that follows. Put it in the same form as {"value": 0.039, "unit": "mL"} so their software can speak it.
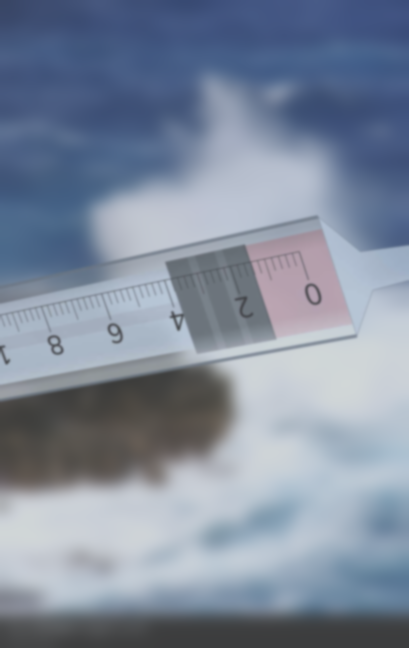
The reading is {"value": 1.4, "unit": "mL"}
